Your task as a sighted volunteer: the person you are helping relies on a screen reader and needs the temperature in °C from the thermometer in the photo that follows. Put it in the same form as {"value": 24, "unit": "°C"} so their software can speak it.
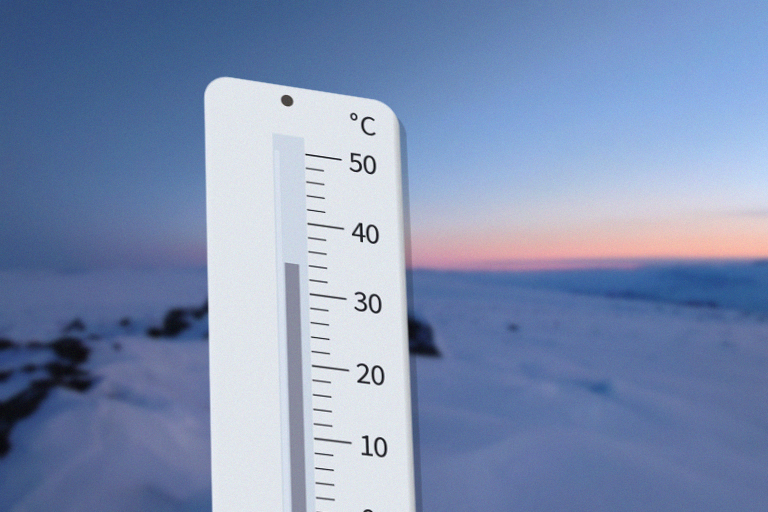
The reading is {"value": 34, "unit": "°C"}
